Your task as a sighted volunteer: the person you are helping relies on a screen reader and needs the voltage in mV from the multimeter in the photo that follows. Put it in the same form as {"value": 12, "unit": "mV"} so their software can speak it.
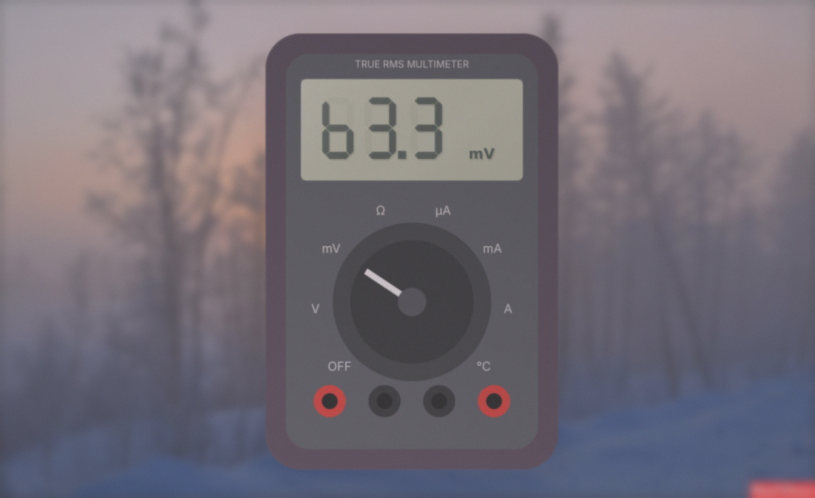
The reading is {"value": 63.3, "unit": "mV"}
